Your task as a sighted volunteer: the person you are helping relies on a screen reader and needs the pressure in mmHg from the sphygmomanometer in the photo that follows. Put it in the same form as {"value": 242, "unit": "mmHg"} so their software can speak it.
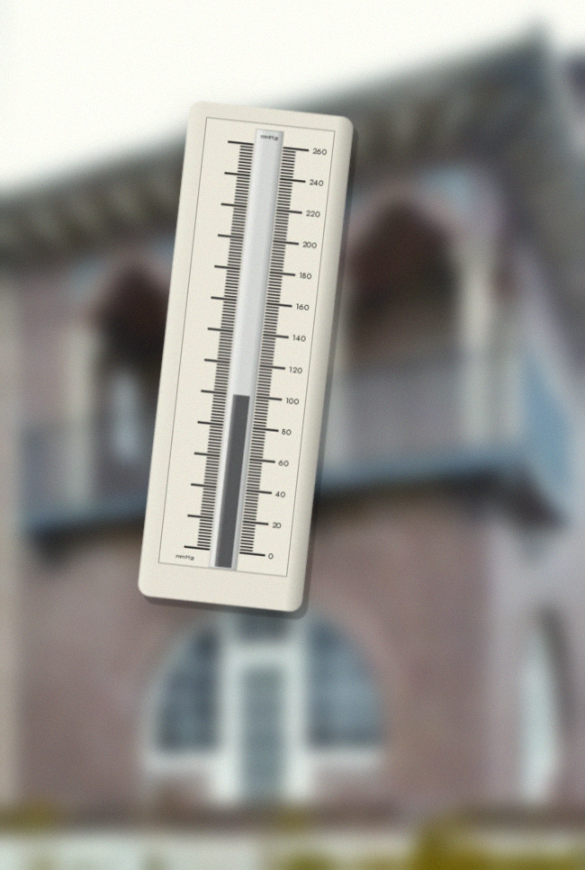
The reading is {"value": 100, "unit": "mmHg"}
